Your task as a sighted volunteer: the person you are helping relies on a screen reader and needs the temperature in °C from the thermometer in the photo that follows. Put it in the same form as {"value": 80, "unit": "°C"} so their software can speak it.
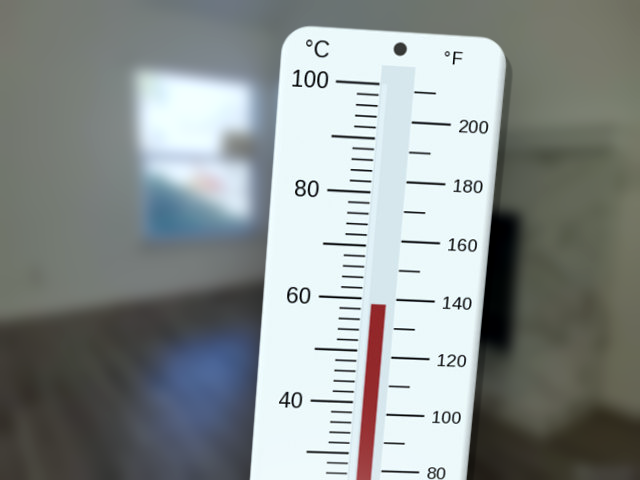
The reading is {"value": 59, "unit": "°C"}
